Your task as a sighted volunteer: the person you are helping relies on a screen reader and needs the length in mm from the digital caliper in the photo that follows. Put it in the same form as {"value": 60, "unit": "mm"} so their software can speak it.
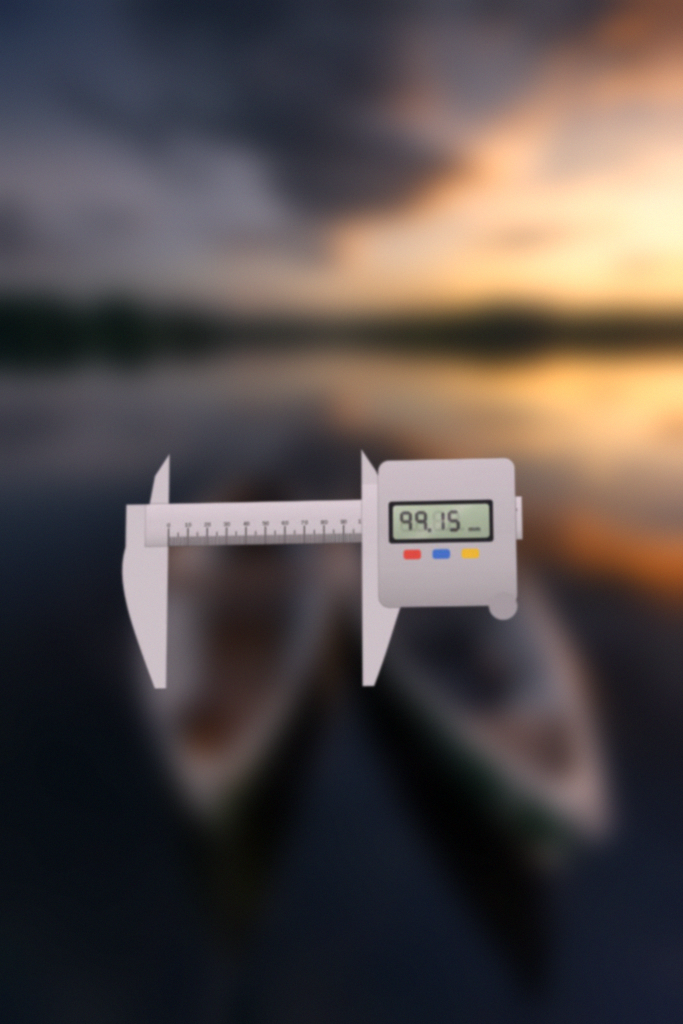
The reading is {"value": 99.15, "unit": "mm"}
